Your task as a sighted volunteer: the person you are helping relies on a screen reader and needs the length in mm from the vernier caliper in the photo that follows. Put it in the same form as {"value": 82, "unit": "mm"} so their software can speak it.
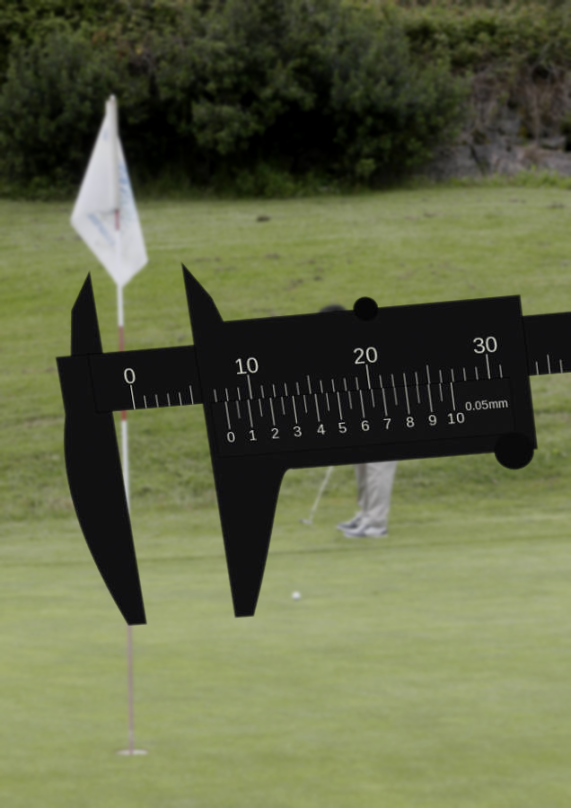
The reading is {"value": 7.8, "unit": "mm"}
